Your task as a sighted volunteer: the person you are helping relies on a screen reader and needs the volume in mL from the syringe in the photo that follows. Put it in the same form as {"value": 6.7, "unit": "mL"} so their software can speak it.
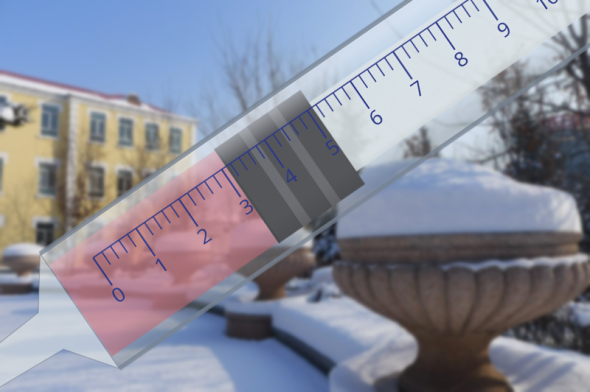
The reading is {"value": 3.1, "unit": "mL"}
